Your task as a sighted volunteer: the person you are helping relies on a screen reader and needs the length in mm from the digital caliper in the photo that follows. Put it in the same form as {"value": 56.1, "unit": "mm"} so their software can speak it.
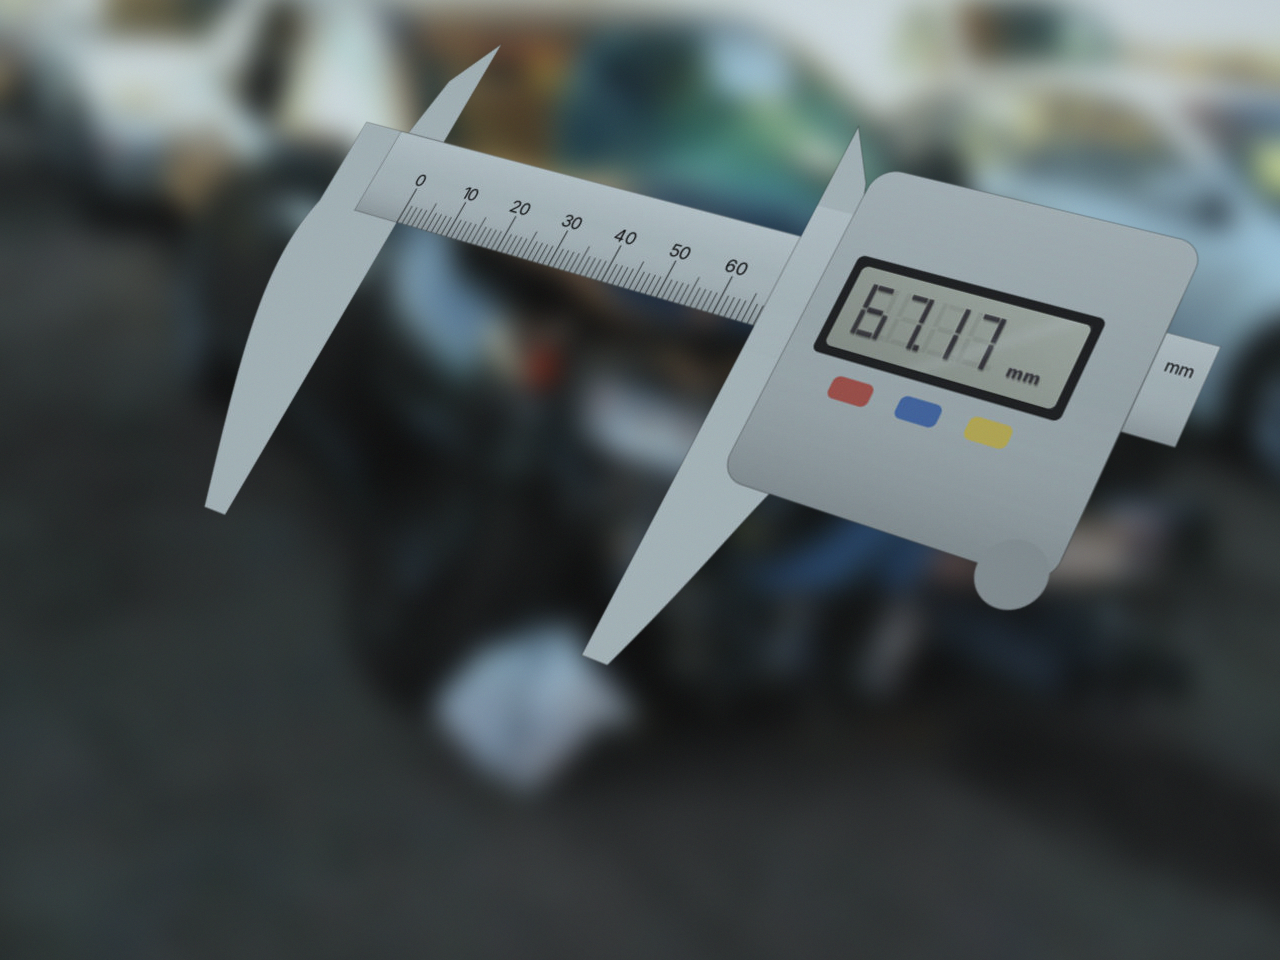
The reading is {"value": 67.17, "unit": "mm"}
